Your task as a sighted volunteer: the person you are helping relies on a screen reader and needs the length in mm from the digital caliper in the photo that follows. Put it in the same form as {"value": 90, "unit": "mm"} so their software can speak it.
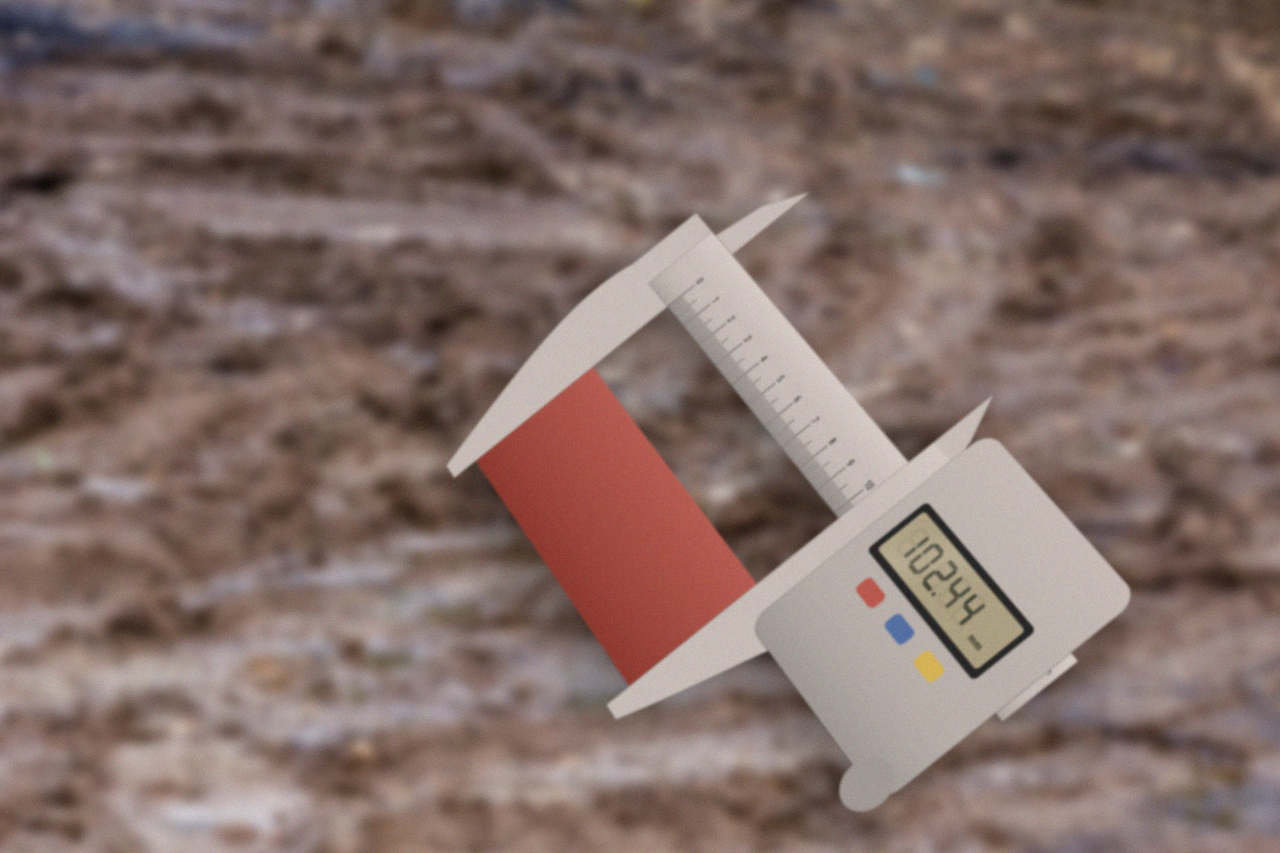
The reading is {"value": 102.44, "unit": "mm"}
